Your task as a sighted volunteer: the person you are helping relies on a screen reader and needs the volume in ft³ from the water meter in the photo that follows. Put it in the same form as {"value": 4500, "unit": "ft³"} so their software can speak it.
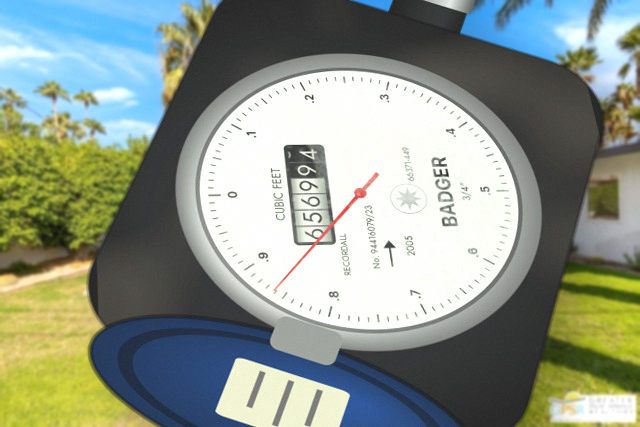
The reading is {"value": 656993.86, "unit": "ft³"}
